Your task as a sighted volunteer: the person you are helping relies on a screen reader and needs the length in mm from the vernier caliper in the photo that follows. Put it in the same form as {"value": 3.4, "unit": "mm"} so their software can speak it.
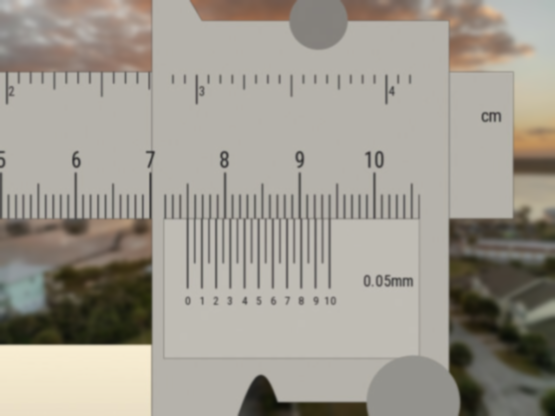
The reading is {"value": 75.0, "unit": "mm"}
